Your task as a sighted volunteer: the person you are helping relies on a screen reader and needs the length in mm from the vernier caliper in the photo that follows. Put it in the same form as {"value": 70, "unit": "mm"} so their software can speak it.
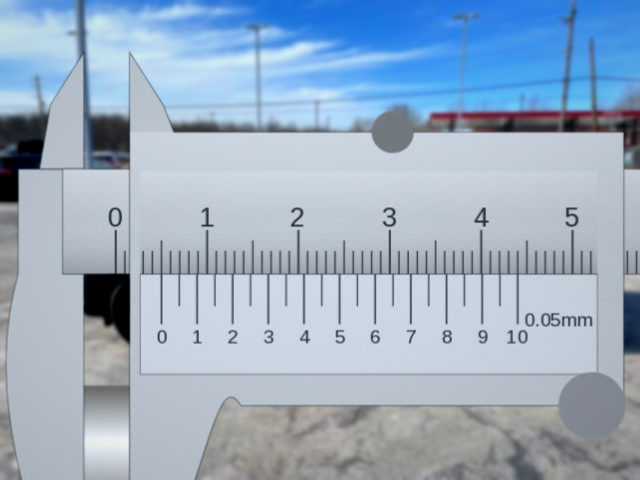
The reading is {"value": 5.0, "unit": "mm"}
